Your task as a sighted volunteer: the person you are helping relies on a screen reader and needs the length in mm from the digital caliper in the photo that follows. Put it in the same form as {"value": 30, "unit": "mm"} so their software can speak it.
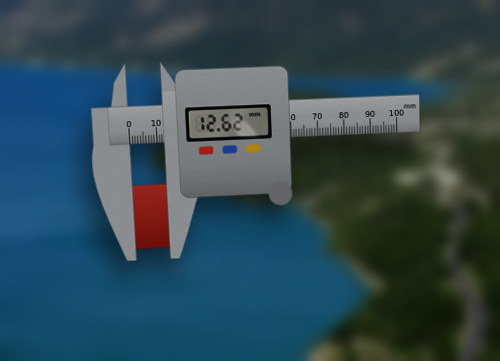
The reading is {"value": 12.62, "unit": "mm"}
